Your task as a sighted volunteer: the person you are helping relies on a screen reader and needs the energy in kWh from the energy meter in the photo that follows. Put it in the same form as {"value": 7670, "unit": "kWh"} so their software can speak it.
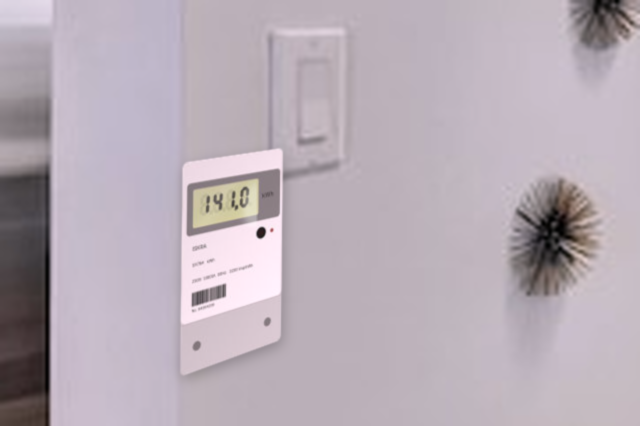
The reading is {"value": 141.0, "unit": "kWh"}
